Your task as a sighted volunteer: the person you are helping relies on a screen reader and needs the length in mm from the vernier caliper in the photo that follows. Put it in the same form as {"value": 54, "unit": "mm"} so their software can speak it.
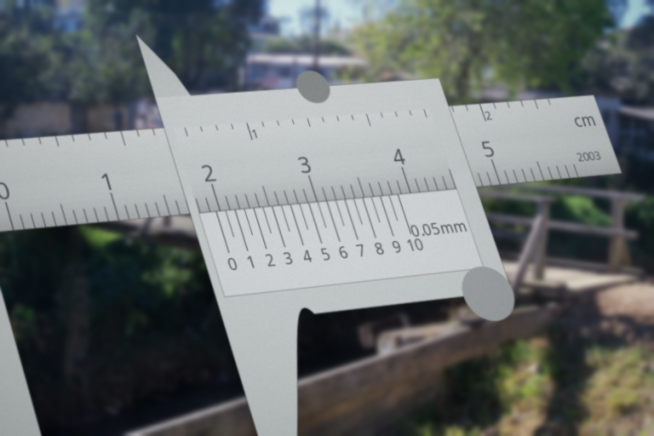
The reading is {"value": 19.6, "unit": "mm"}
